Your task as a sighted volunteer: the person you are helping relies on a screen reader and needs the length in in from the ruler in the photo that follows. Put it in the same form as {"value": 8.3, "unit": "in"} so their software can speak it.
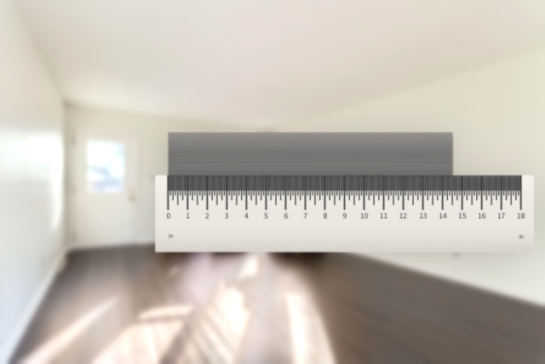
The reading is {"value": 14.5, "unit": "in"}
